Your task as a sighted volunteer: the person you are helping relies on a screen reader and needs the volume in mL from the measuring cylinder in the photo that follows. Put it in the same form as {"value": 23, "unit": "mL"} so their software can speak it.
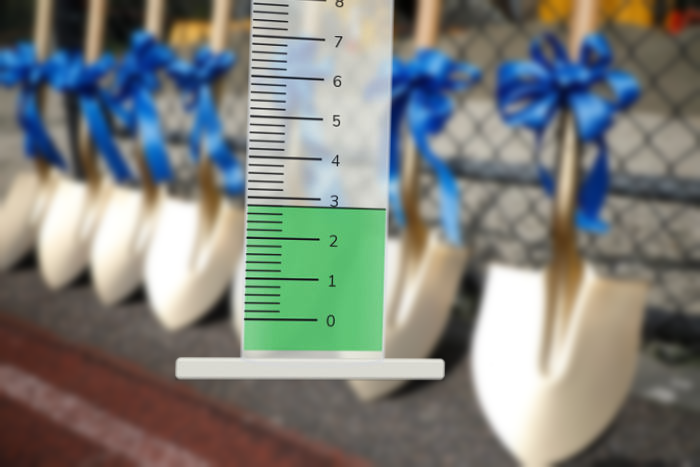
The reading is {"value": 2.8, "unit": "mL"}
